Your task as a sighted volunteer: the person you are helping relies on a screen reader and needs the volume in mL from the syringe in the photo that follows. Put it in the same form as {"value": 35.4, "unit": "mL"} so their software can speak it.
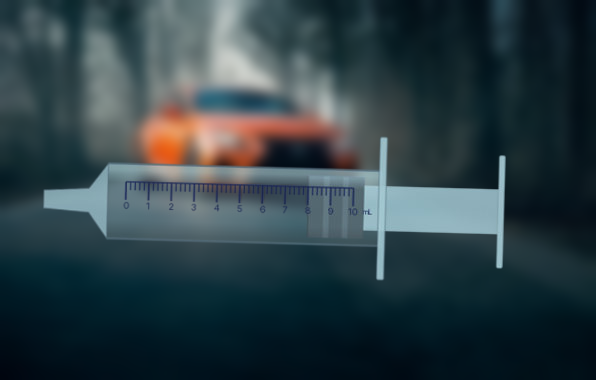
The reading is {"value": 8, "unit": "mL"}
